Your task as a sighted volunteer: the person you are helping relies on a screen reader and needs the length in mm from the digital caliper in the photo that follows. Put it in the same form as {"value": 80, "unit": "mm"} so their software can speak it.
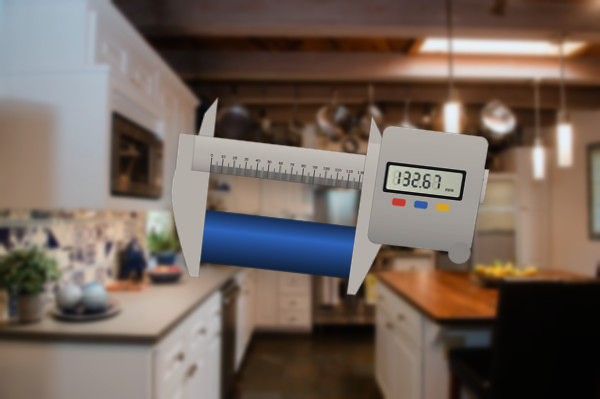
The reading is {"value": 132.67, "unit": "mm"}
